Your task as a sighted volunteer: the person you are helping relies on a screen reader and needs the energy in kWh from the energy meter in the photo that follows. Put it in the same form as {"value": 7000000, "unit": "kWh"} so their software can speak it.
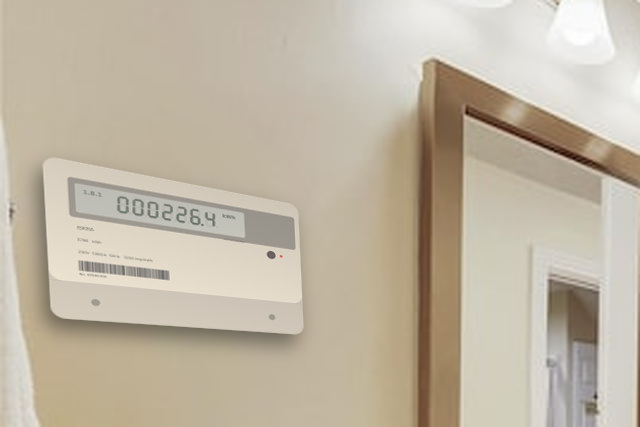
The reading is {"value": 226.4, "unit": "kWh"}
